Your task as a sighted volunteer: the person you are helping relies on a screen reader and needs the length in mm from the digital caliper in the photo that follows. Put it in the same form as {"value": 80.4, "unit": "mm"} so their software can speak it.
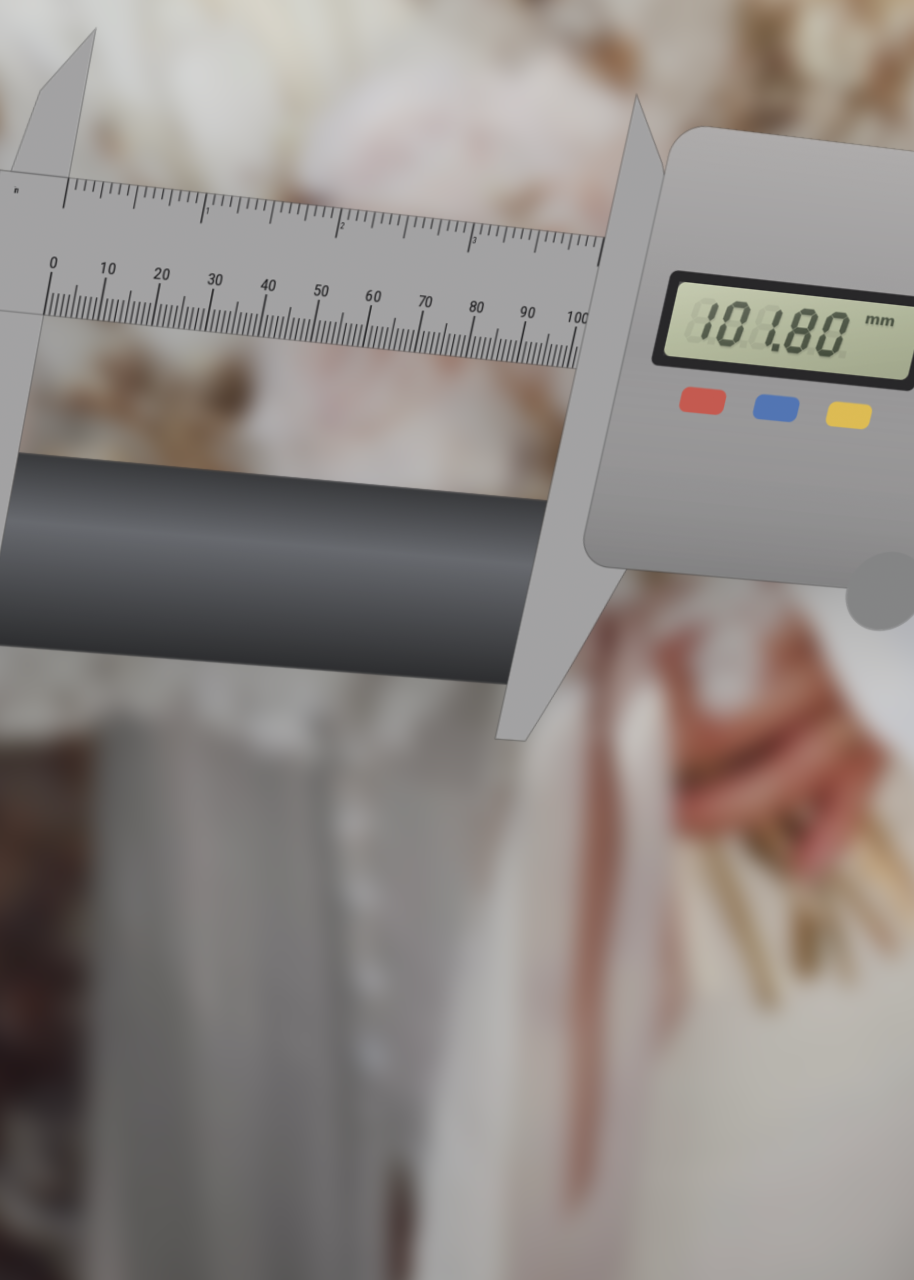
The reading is {"value": 101.80, "unit": "mm"}
